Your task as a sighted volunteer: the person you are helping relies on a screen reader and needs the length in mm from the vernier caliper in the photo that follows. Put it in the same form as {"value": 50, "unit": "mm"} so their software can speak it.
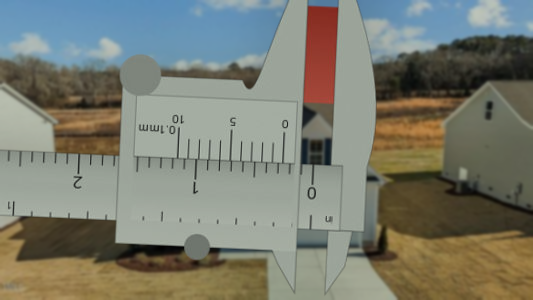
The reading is {"value": 2.6, "unit": "mm"}
